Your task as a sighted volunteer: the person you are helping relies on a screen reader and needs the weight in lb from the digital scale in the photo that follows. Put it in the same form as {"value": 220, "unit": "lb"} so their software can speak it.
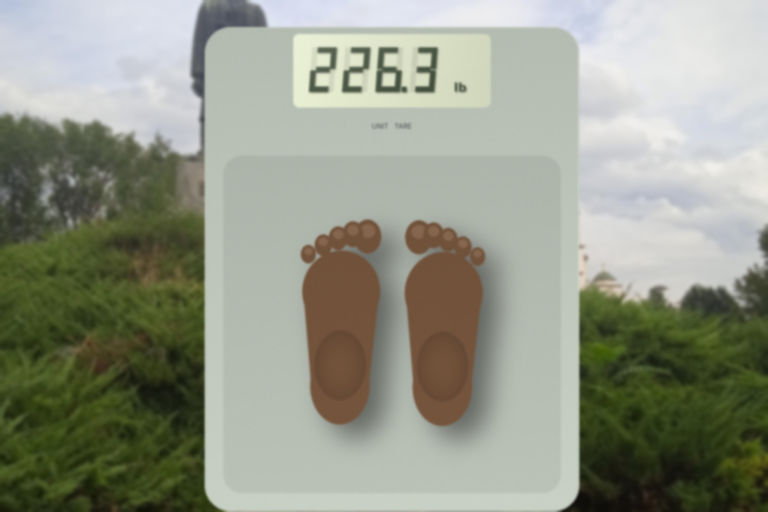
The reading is {"value": 226.3, "unit": "lb"}
